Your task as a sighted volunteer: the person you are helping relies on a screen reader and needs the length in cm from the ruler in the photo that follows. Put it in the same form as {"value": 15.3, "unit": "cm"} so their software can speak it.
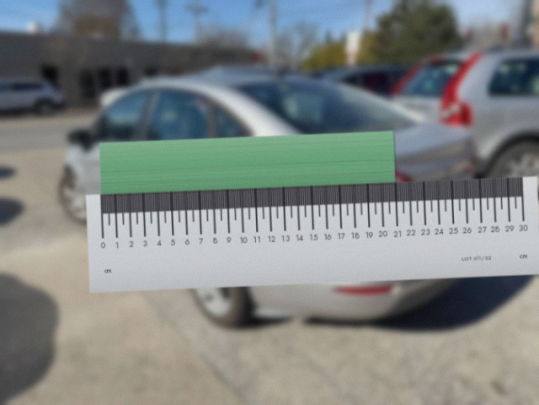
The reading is {"value": 21, "unit": "cm"}
